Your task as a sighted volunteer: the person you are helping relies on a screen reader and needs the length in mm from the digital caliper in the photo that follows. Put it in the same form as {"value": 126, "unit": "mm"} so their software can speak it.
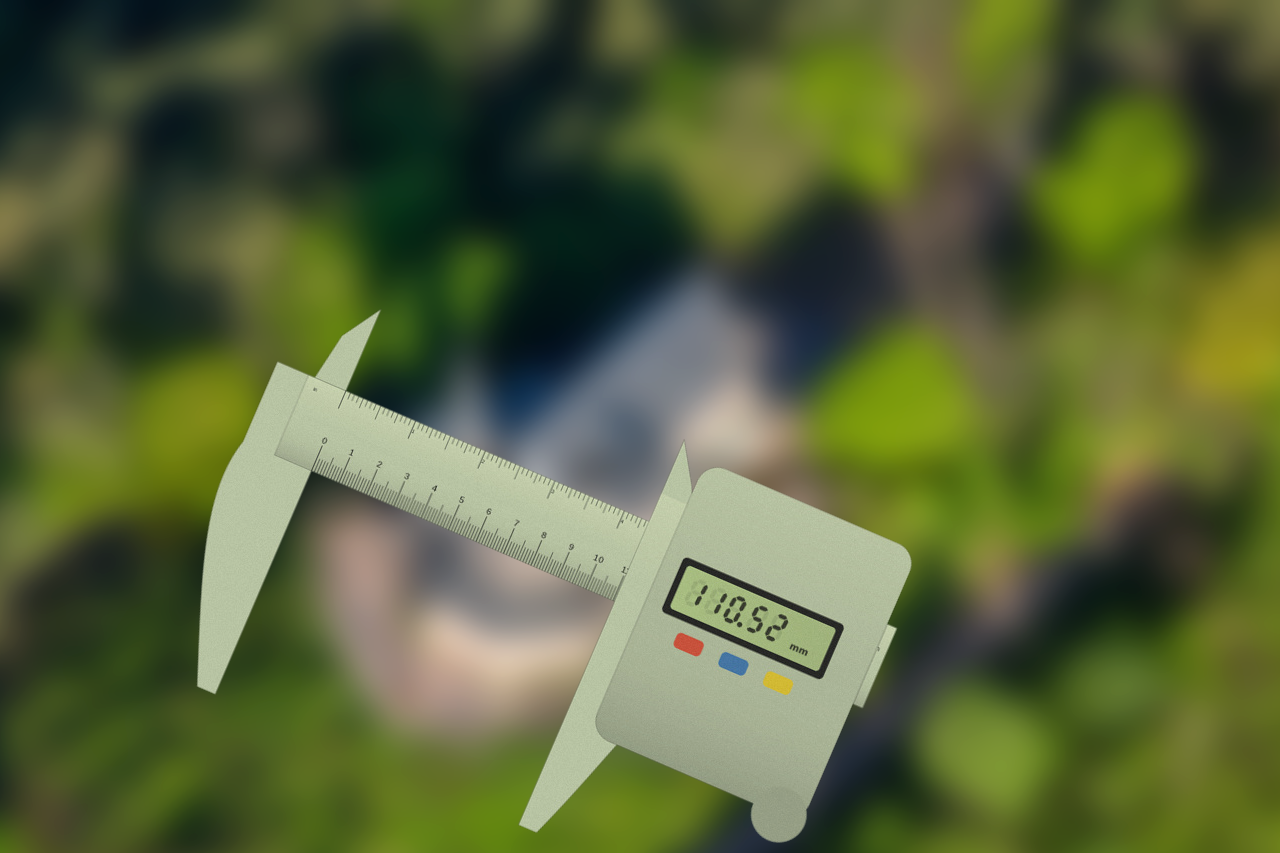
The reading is {"value": 110.52, "unit": "mm"}
